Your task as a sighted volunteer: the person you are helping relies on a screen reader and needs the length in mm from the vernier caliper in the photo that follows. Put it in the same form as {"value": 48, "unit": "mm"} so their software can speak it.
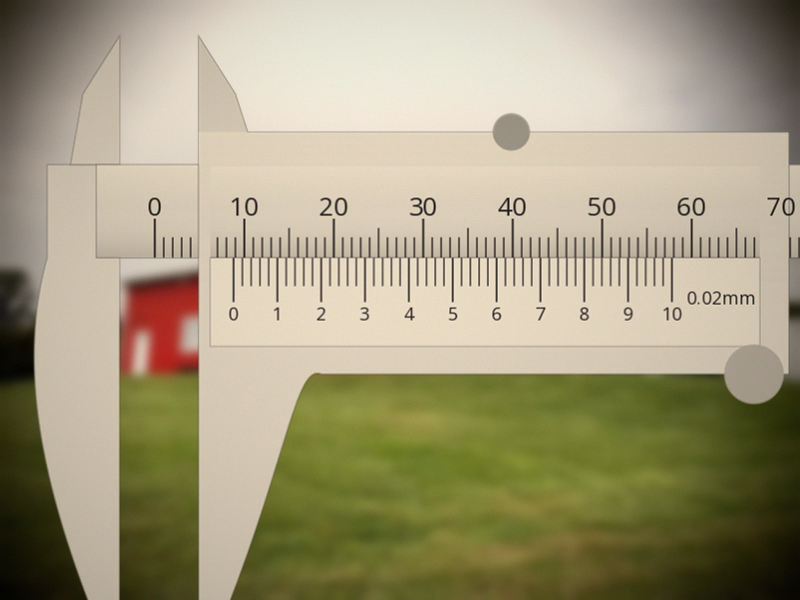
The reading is {"value": 8.8, "unit": "mm"}
